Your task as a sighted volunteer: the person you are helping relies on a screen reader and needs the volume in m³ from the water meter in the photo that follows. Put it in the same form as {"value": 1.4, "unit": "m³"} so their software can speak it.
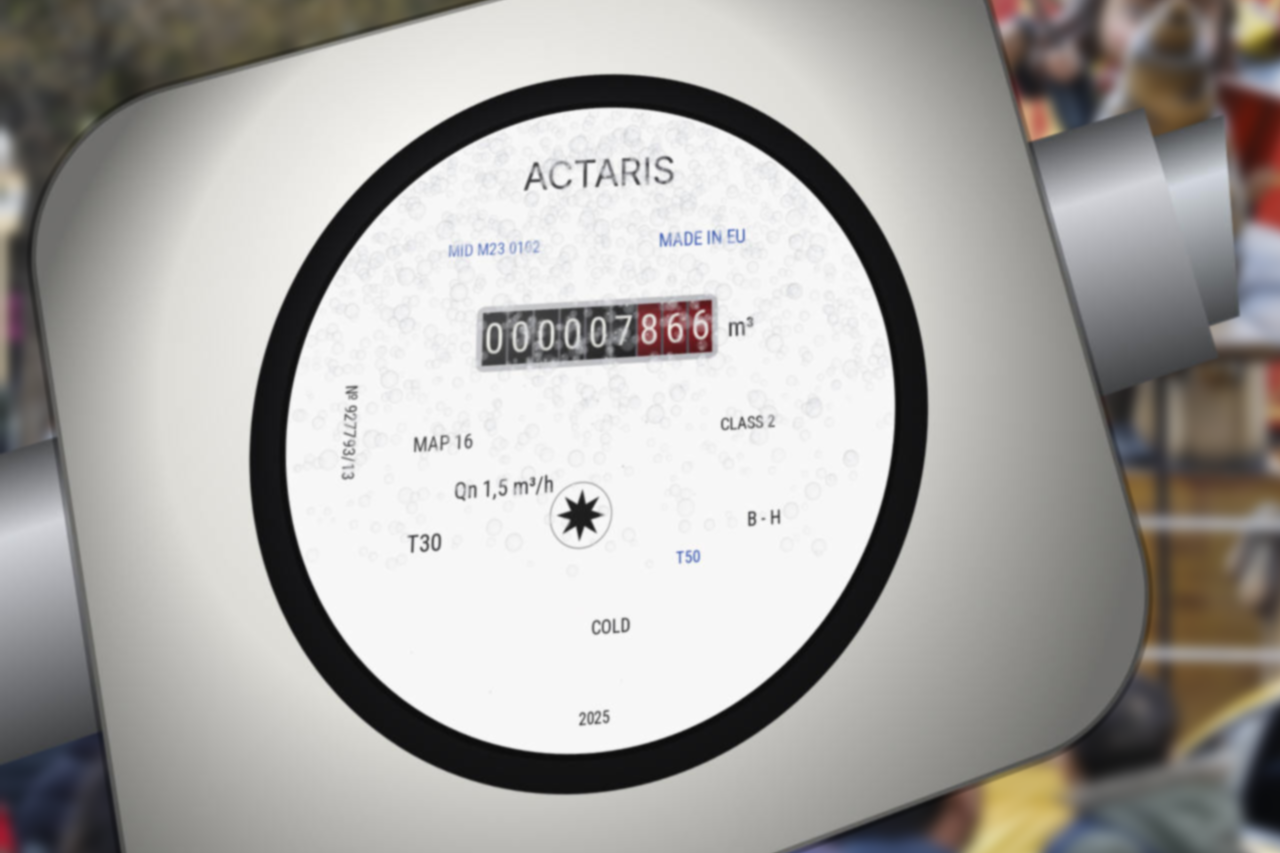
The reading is {"value": 7.866, "unit": "m³"}
